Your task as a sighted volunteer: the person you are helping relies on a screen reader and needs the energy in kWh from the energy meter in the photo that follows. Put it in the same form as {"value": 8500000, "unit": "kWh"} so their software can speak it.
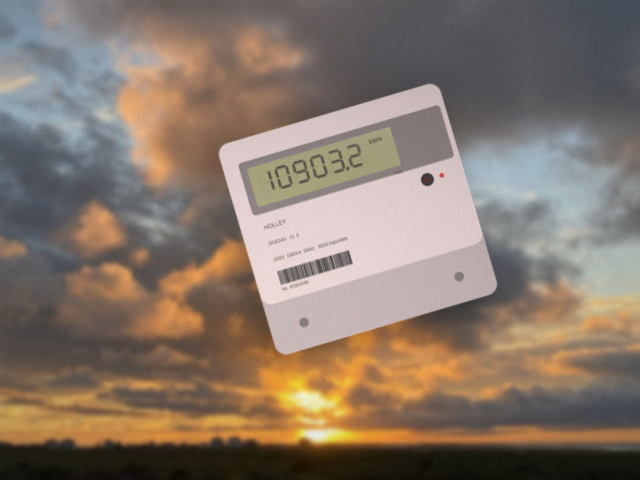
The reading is {"value": 10903.2, "unit": "kWh"}
